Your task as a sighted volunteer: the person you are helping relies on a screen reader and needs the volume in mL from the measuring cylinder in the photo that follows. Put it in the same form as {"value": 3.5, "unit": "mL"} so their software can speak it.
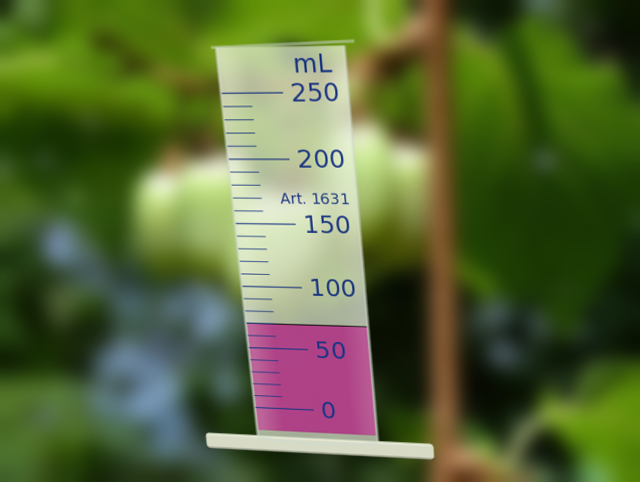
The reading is {"value": 70, "unit": "mL"}
